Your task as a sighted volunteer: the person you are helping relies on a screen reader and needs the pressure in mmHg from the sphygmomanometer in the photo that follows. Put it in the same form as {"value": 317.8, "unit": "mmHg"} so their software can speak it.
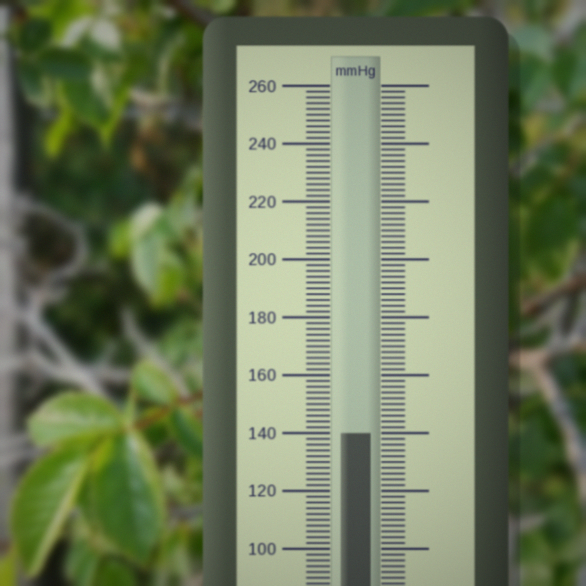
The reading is {"value": 140, "unit": "mmHg"}
